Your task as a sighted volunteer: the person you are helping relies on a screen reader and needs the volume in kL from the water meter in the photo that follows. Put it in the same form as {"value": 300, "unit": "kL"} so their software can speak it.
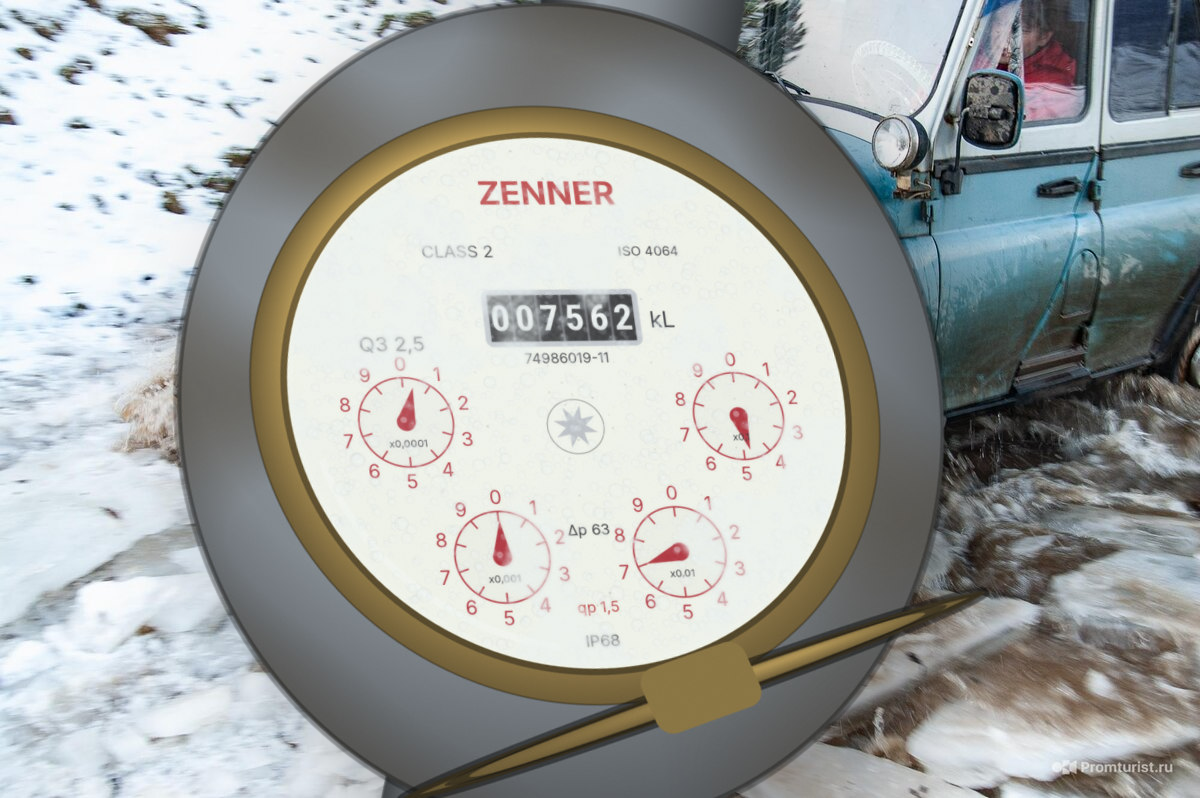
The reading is {"value": 7562.4700, "unit": "kL"}
